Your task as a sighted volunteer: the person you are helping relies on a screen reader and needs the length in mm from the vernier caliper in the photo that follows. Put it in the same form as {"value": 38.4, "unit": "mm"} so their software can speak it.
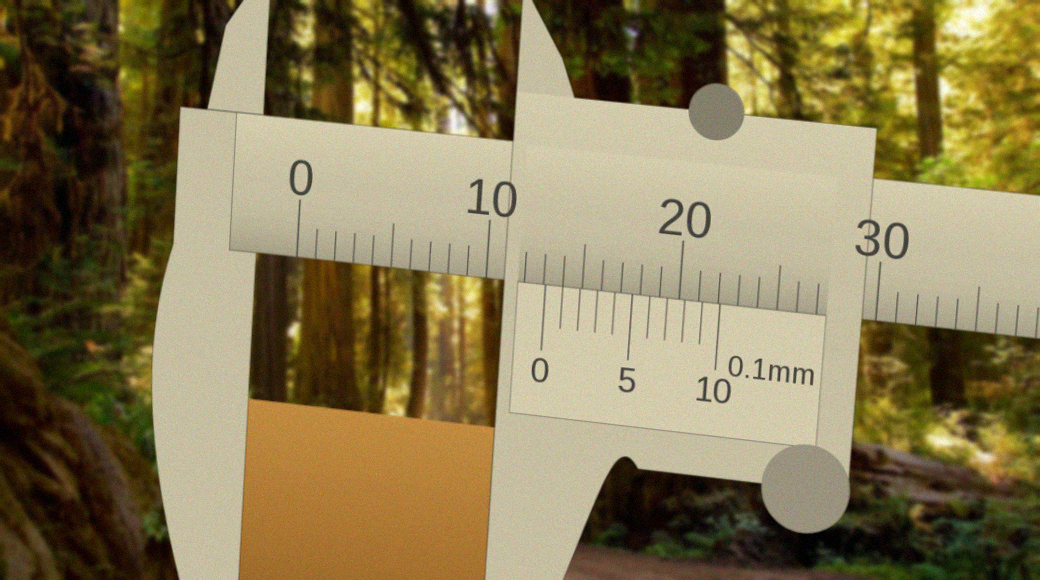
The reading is {"value": 13.1, "unit": "mm"}
